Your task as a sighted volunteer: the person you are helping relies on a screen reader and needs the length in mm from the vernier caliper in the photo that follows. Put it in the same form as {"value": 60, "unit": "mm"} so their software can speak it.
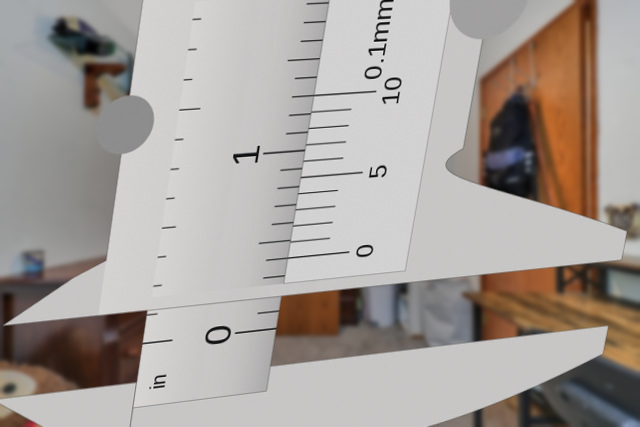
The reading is {"value": 4.0, "unit": "mm"}
